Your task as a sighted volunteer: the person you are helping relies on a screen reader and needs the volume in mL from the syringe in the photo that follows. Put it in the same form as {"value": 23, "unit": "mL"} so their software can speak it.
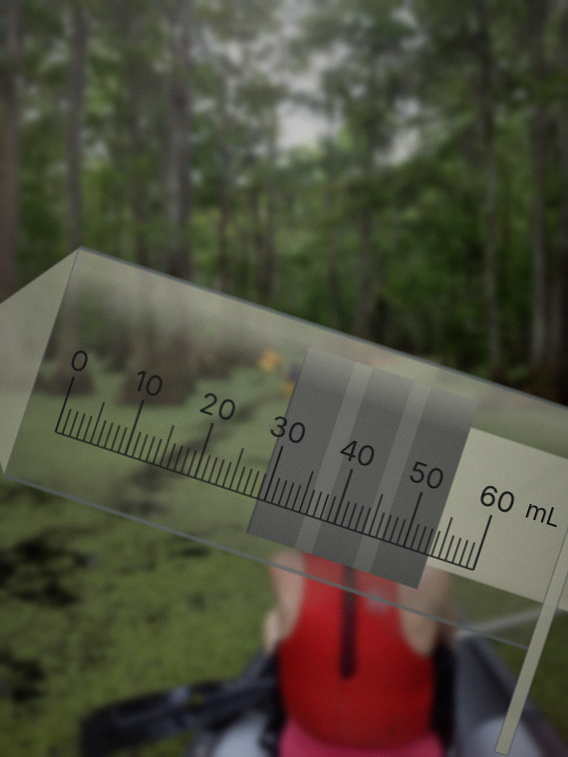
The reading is {"value": 29, "unit": "mL"}
